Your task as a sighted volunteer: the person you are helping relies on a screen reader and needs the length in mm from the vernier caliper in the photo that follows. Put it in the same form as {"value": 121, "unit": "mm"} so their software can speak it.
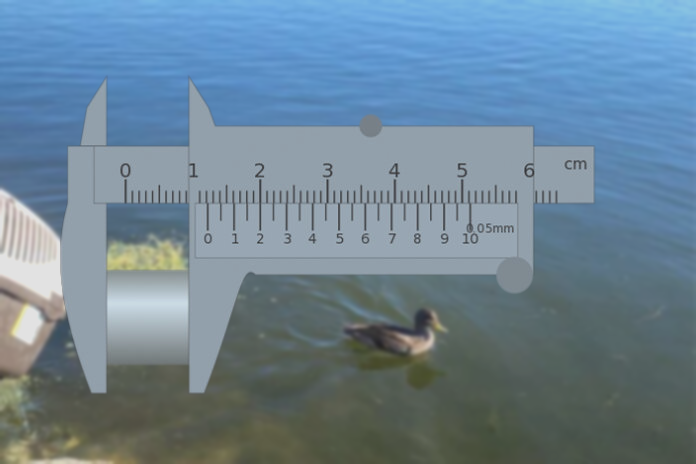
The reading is {"value": 12.2, "unit": "mm"}
